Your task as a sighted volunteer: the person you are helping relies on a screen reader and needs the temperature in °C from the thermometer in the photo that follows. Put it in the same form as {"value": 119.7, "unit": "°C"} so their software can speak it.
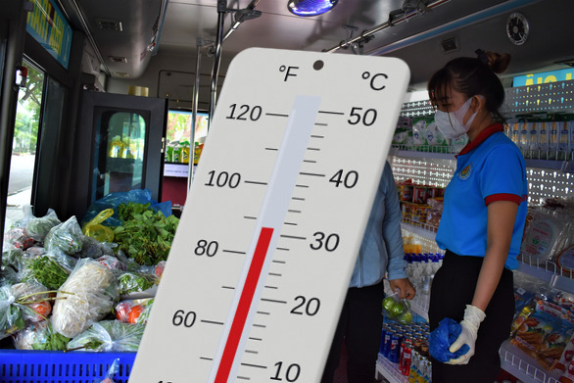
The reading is {"value": 31, "unit": "°C"}
